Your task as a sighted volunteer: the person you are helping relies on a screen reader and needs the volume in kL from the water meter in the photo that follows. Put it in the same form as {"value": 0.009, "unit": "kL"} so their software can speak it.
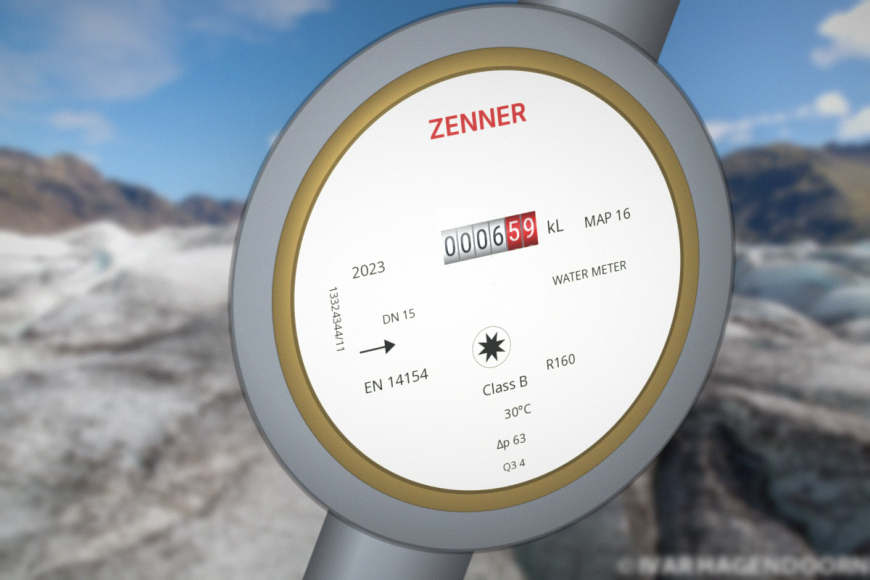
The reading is {"value": 6.59, "unit": "kL"}
